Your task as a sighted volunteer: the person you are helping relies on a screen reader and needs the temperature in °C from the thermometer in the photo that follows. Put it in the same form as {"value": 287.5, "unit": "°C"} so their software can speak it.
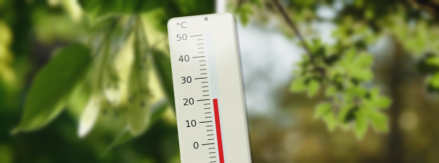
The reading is {"value": 20, "unit": "°C"}
